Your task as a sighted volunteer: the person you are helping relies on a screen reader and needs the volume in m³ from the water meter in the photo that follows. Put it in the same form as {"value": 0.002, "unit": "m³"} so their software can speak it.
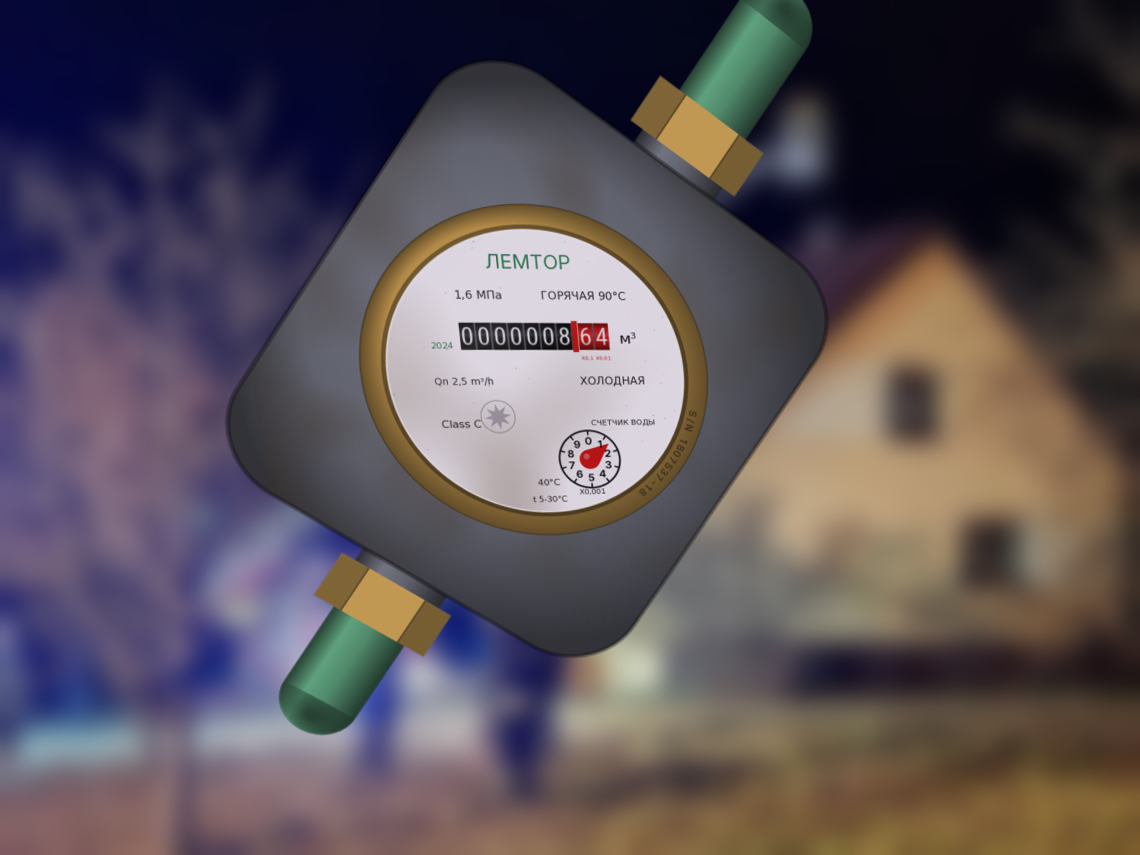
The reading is {"value": 8.641, "unit": "m³"}
